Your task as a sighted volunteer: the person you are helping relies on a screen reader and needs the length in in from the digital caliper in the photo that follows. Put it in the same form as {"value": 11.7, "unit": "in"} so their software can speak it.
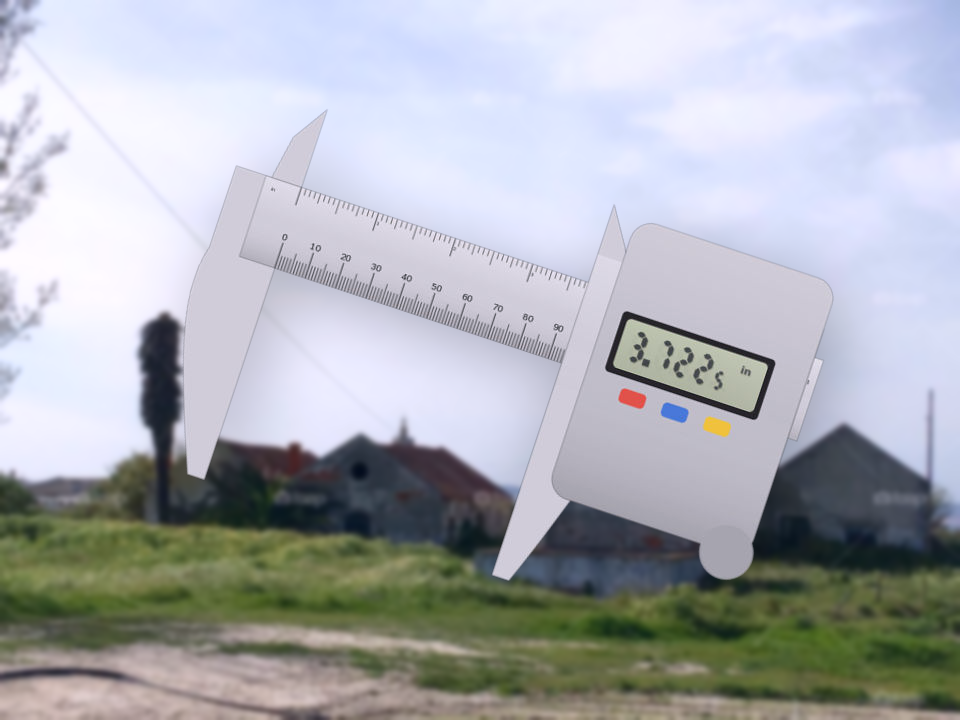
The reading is {"value": 3.7225, "unit": "in"}
